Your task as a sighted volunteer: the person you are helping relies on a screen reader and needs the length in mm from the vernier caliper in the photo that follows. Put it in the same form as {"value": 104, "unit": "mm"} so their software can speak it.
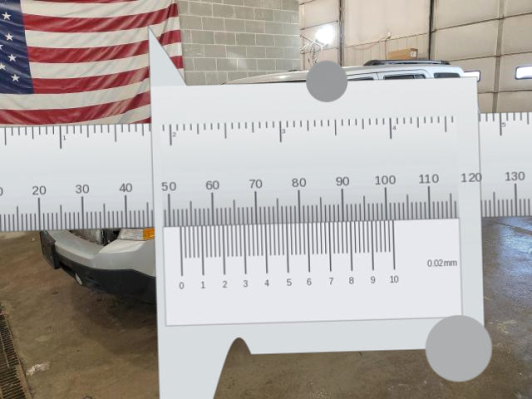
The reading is {"value": 52.5, "unit": "mm"}
